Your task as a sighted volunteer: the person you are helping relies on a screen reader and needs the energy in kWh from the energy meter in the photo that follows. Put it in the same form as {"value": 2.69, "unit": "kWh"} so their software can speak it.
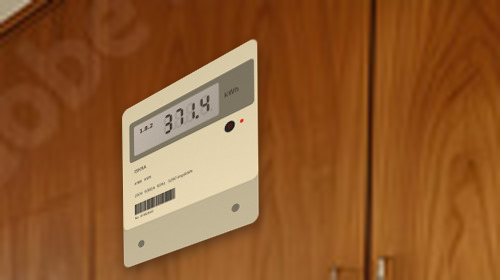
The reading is {"value": 371.4, "unit": "kWh"}
